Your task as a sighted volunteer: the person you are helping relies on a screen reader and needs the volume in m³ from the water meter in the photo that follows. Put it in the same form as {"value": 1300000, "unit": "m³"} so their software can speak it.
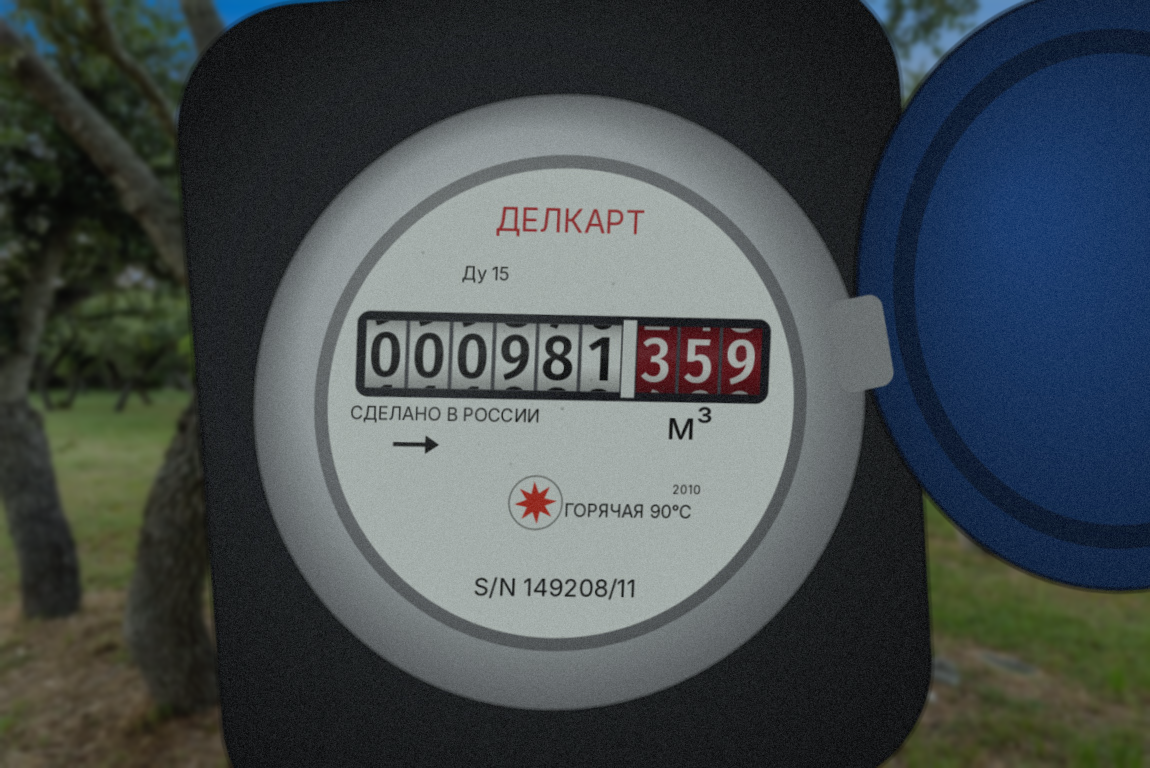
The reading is {"value": 981.359, "unit": "m³"}
